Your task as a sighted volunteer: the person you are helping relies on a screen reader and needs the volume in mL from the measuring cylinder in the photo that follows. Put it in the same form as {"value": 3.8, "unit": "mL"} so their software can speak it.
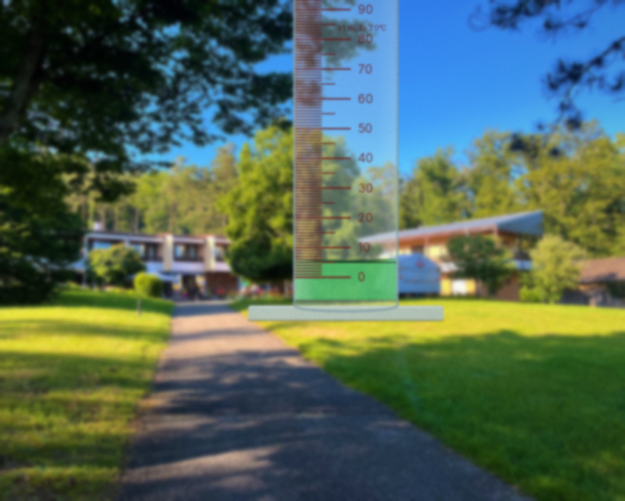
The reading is {"value": 5, "unit": "mL"}
